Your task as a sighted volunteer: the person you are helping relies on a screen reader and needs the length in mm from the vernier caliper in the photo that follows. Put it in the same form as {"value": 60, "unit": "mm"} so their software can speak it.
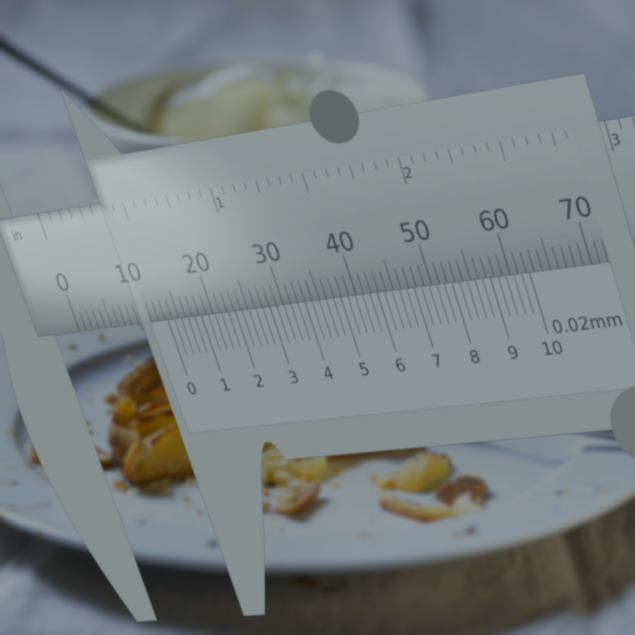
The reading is {"value": 13.4, "unit": "mm"}
